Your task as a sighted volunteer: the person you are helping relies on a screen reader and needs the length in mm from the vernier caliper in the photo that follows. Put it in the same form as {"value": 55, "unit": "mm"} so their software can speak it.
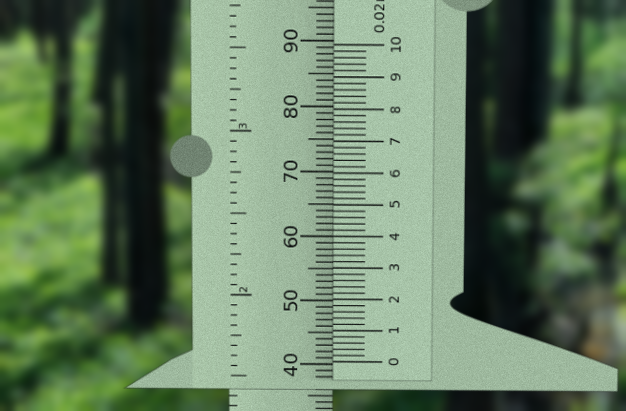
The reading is {"value": 40.4, "unit": "mm"}
